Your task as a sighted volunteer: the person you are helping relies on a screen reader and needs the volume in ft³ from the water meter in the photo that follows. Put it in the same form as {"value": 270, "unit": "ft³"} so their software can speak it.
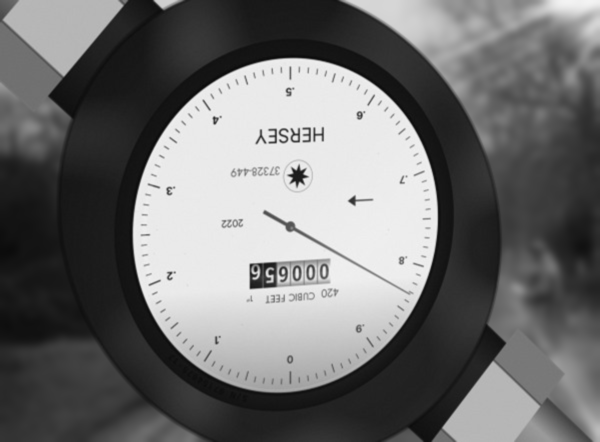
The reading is {"value": 655.83, "unit": "ft³"}
